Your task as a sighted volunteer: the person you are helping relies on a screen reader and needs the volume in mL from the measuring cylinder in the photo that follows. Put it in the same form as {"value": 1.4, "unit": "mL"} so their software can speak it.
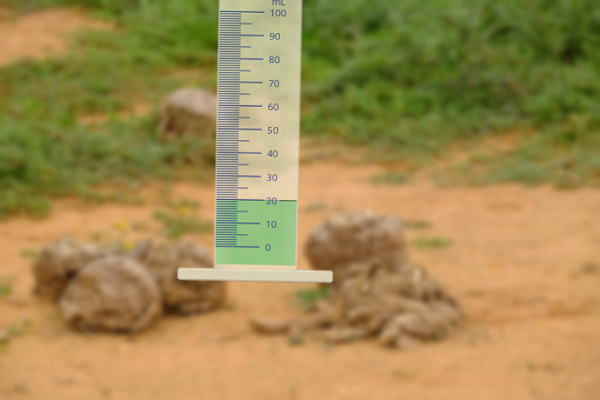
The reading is {"value": 20, "unit": "mL"}
